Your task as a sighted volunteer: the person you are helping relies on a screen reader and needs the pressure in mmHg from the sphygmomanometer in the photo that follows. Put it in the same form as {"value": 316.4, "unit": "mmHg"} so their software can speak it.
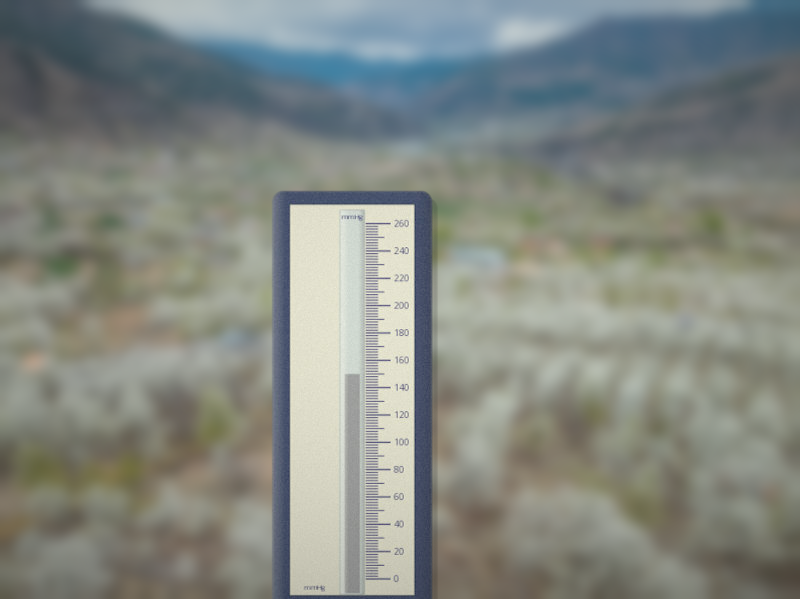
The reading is {"value": 150, "unit": "mmHg"}
